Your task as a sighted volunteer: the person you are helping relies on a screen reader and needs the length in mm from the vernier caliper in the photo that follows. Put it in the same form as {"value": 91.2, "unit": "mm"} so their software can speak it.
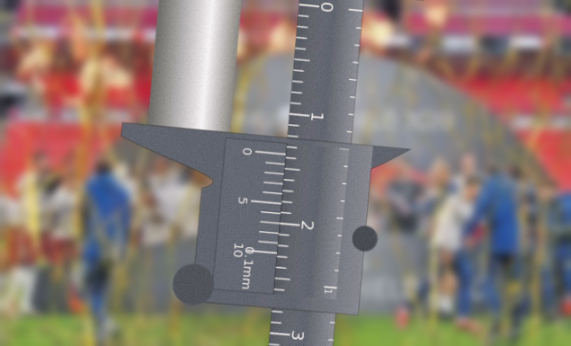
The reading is {"value": 13.7, "unit": "mm"}
